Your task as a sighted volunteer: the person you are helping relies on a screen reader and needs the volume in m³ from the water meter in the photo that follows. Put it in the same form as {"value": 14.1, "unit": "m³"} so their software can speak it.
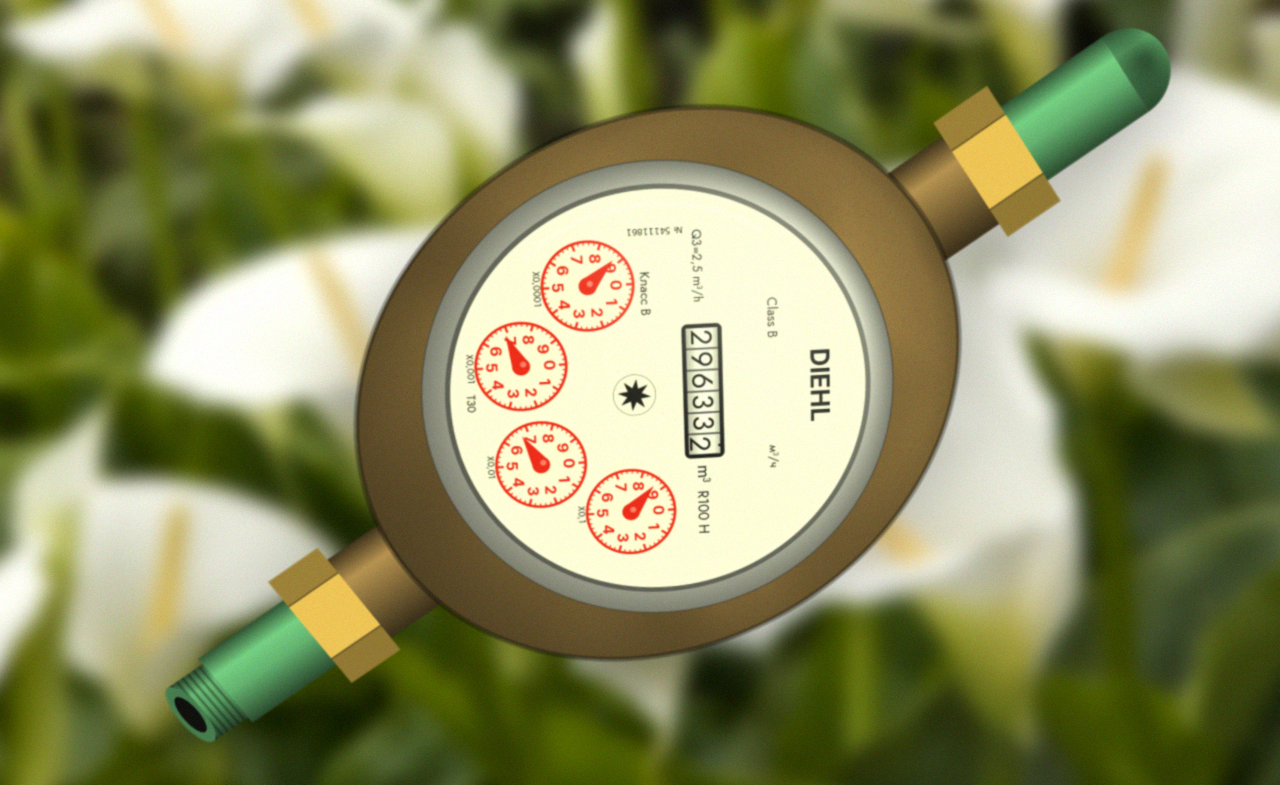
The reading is {"value": 296331.8668, "unit": "m³"}
